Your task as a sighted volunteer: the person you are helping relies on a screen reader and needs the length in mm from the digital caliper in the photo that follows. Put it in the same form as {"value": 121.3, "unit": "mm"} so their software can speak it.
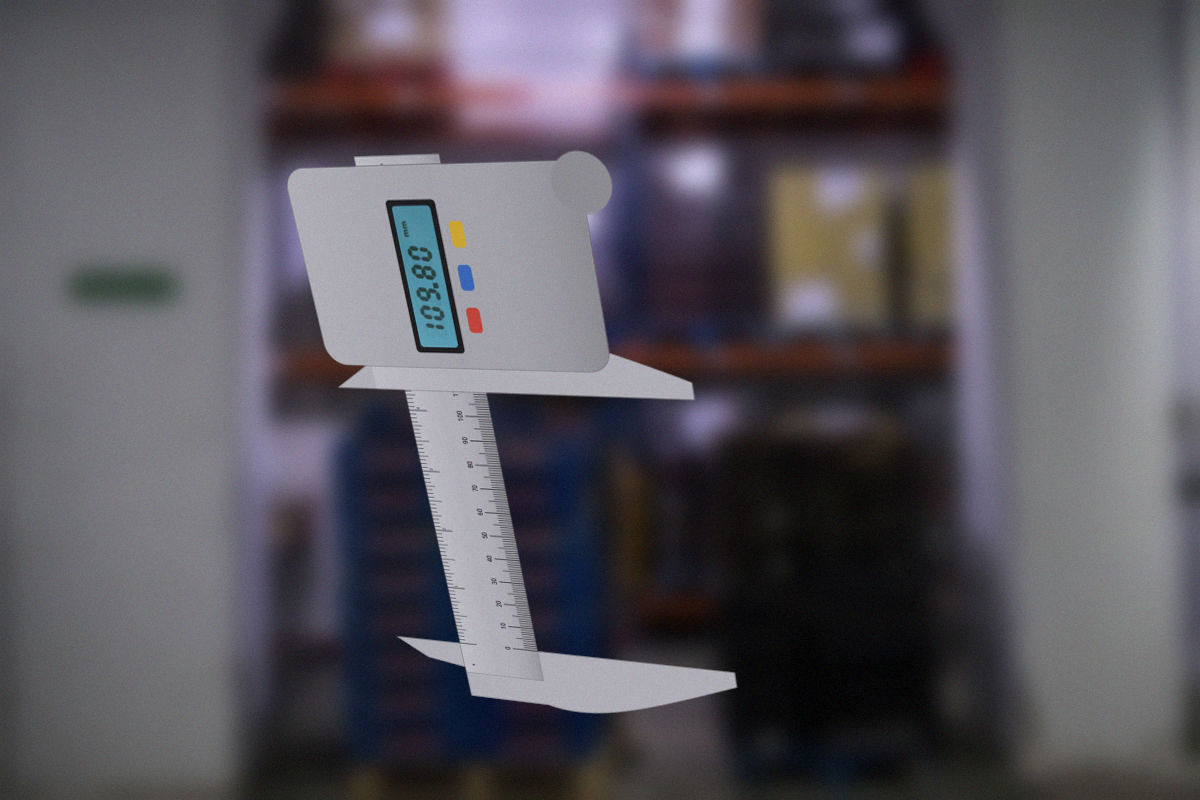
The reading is {"value": 109.80, "unit": "mm"}
